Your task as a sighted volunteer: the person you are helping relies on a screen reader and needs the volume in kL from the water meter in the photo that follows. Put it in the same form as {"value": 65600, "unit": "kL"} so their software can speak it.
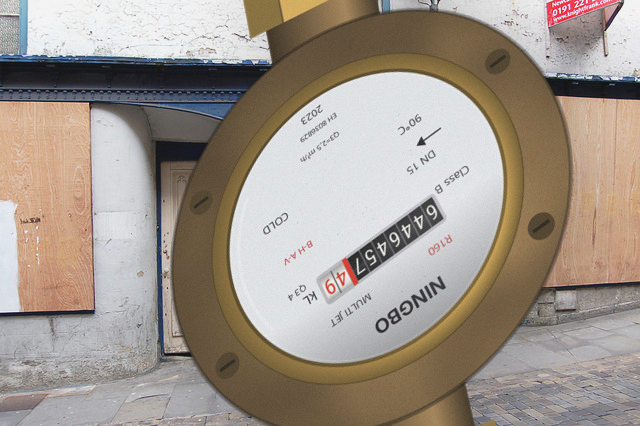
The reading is {"value": 6446457.49, "unit": "kL"}
